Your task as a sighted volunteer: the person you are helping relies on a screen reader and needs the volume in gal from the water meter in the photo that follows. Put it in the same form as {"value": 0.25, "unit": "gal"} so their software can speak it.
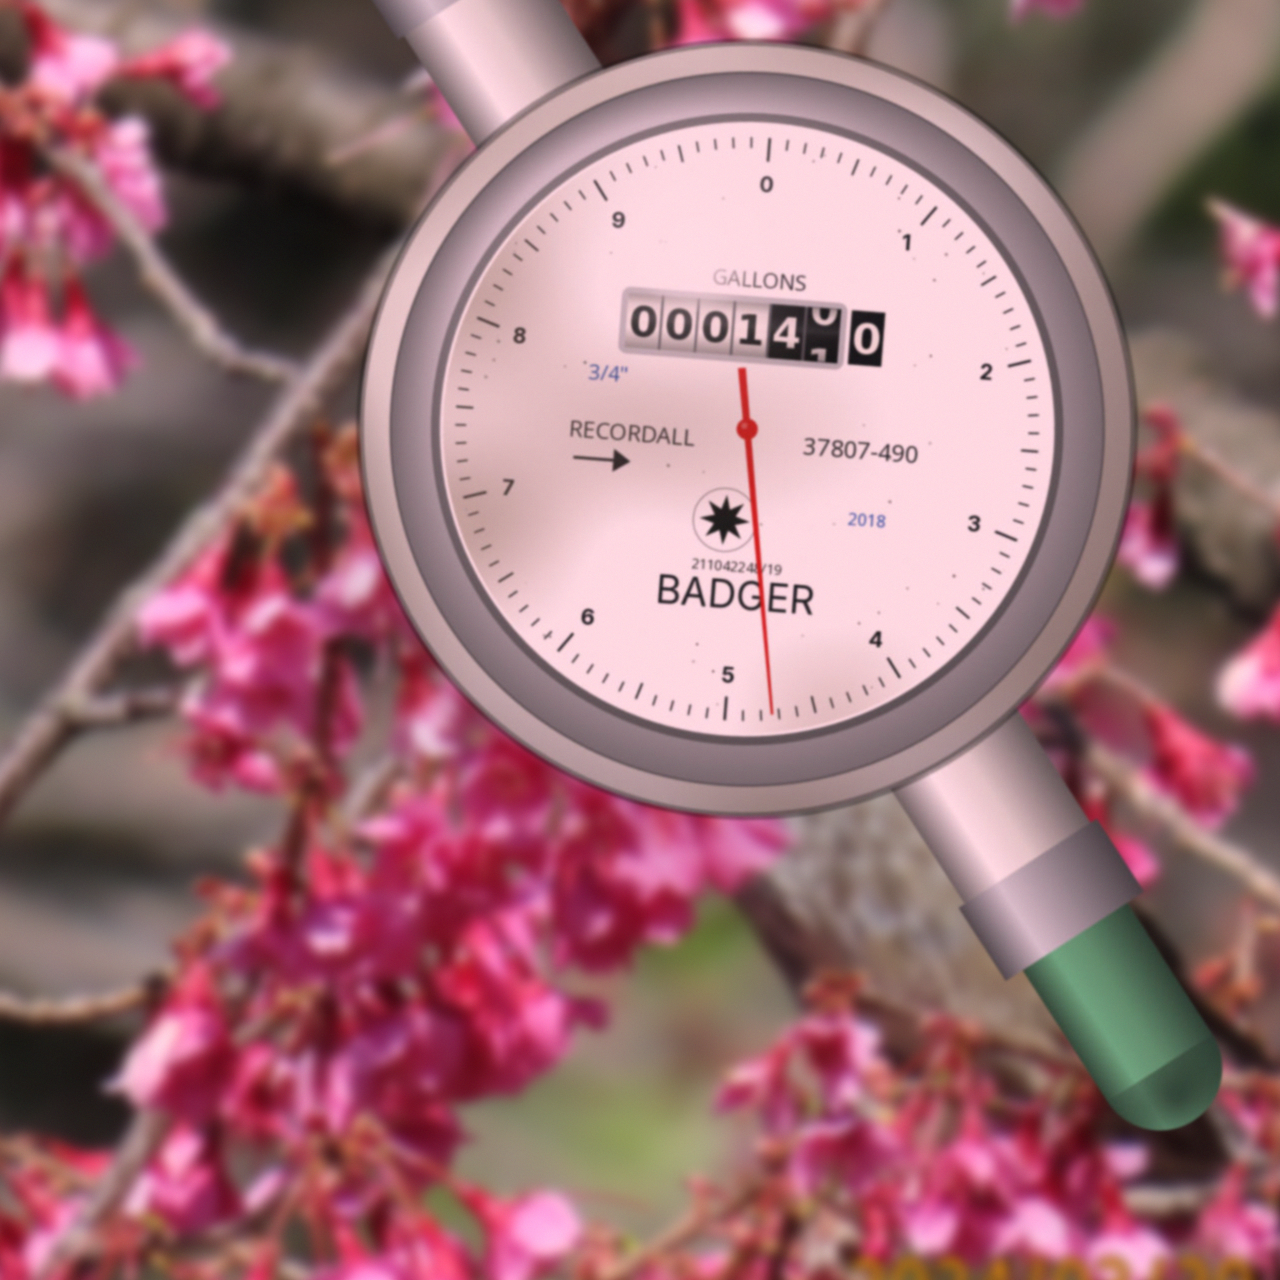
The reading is {"value": 1404.7, "unit": "gal"}
